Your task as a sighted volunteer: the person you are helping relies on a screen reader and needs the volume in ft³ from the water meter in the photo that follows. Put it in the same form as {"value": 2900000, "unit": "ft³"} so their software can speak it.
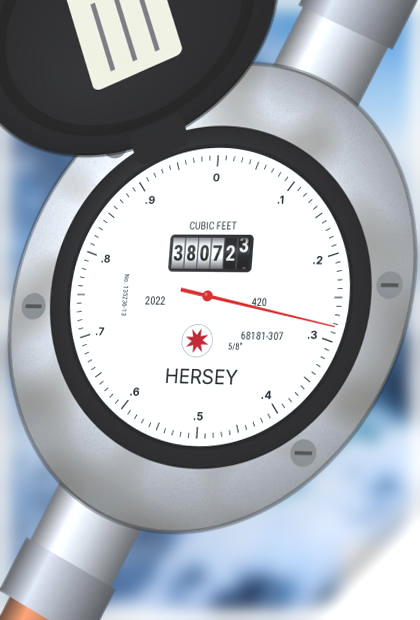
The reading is {"value": 380723.28, "unit": "ft³"}
